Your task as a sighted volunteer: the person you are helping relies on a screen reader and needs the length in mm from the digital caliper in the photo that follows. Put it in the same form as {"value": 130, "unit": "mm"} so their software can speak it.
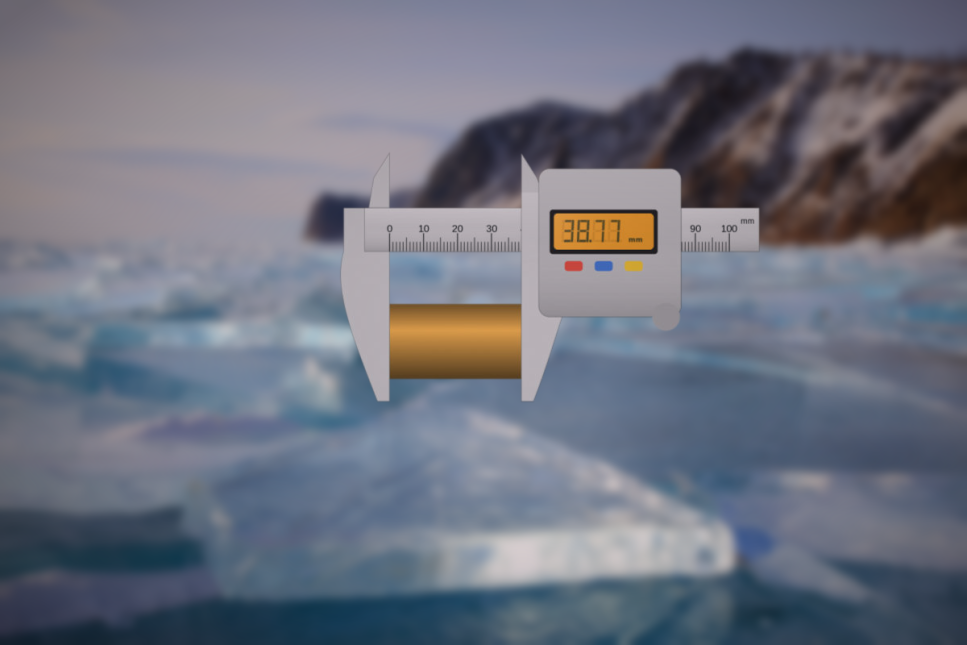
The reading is {"value": 38.77, "unit": "mm"}
